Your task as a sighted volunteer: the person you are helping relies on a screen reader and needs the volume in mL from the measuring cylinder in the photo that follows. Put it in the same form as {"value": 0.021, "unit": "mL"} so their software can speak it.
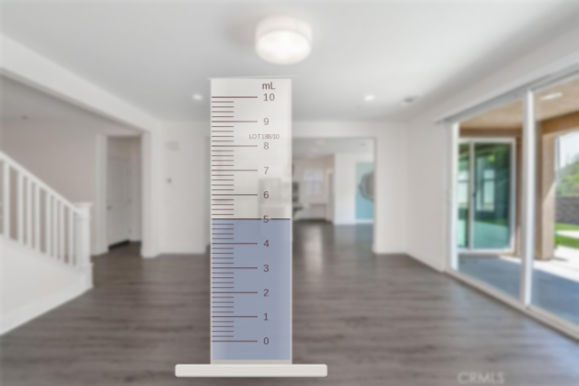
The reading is {"value": 5, "unit": "mL"}
